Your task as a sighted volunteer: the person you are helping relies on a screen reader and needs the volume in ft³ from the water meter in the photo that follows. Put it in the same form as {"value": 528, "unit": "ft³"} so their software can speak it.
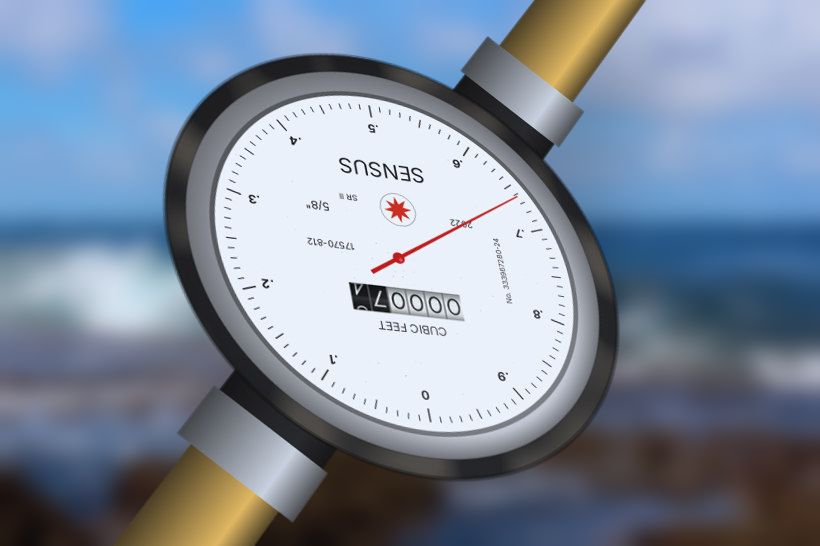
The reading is {"value": 73.66, "unit": "ft³"}
